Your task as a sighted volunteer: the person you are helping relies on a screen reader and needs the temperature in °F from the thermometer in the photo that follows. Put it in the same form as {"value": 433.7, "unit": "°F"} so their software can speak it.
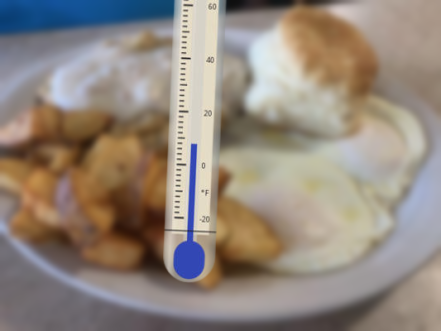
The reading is {"value": 8, "unit": "°F"}
